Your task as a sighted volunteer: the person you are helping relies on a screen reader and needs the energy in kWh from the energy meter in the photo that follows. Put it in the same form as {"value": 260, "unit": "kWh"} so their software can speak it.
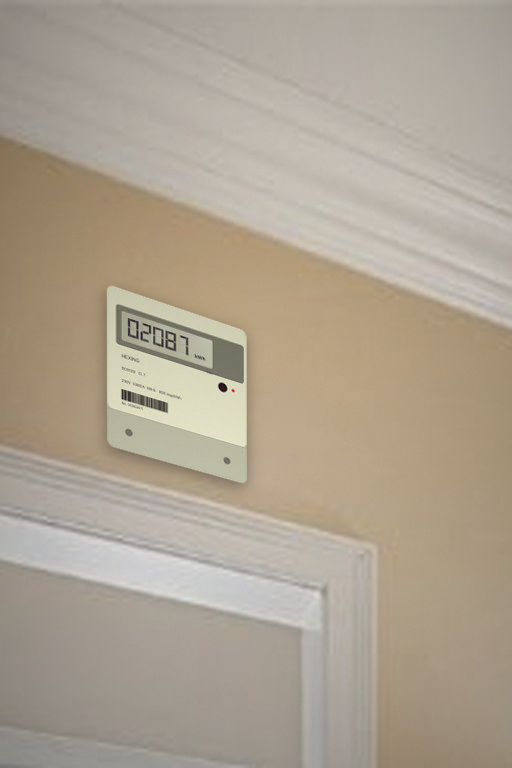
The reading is {"value": 2087, "unit": "kWh"}
